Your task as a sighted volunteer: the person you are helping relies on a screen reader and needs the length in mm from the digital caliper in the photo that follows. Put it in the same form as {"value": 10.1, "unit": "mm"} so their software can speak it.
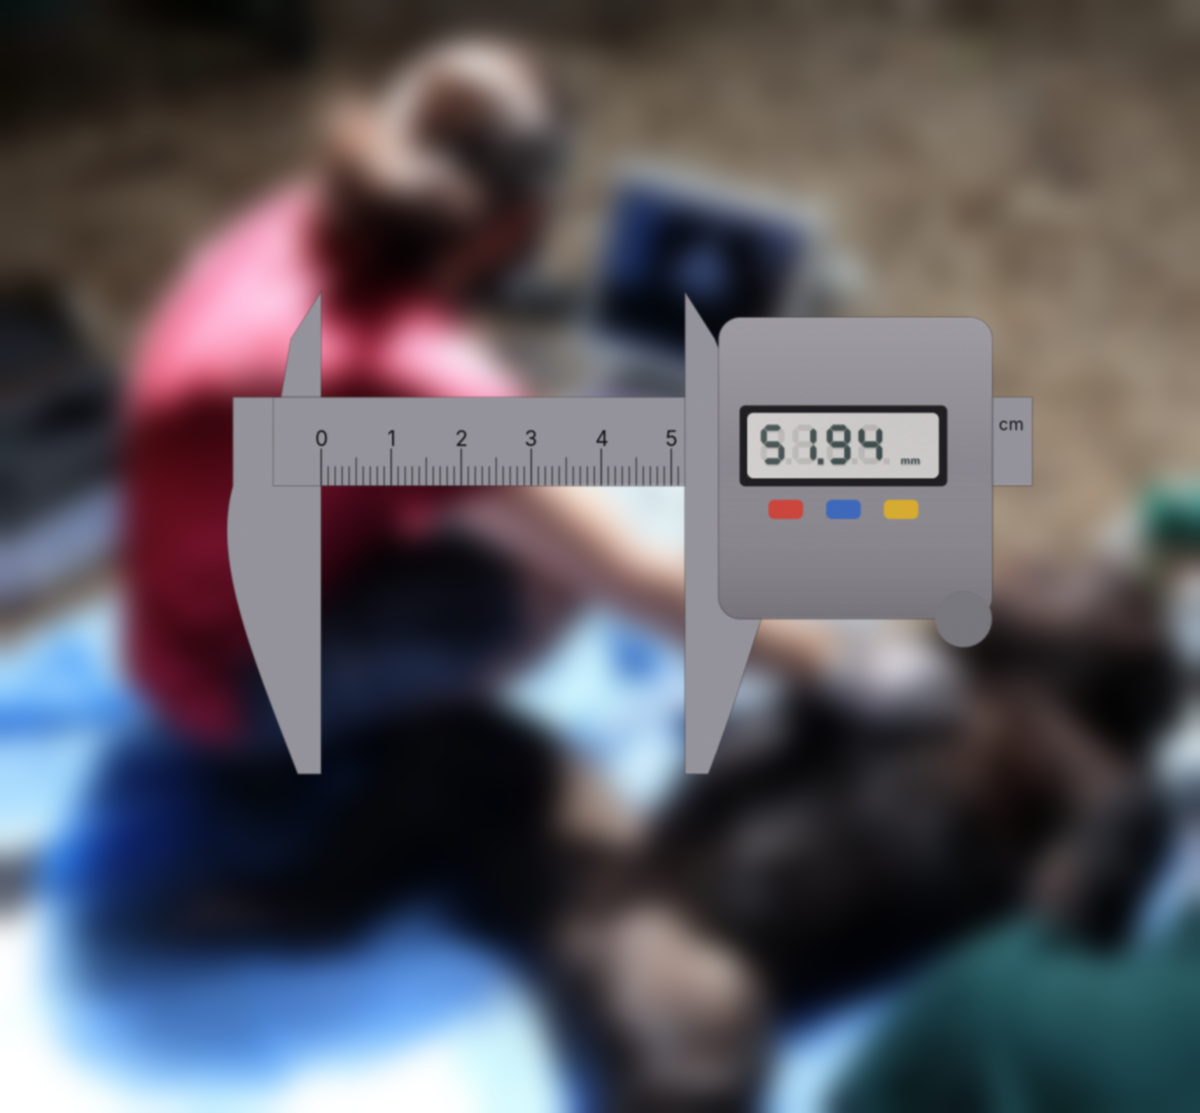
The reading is {"value": 51.94, "unit": "mm"}
